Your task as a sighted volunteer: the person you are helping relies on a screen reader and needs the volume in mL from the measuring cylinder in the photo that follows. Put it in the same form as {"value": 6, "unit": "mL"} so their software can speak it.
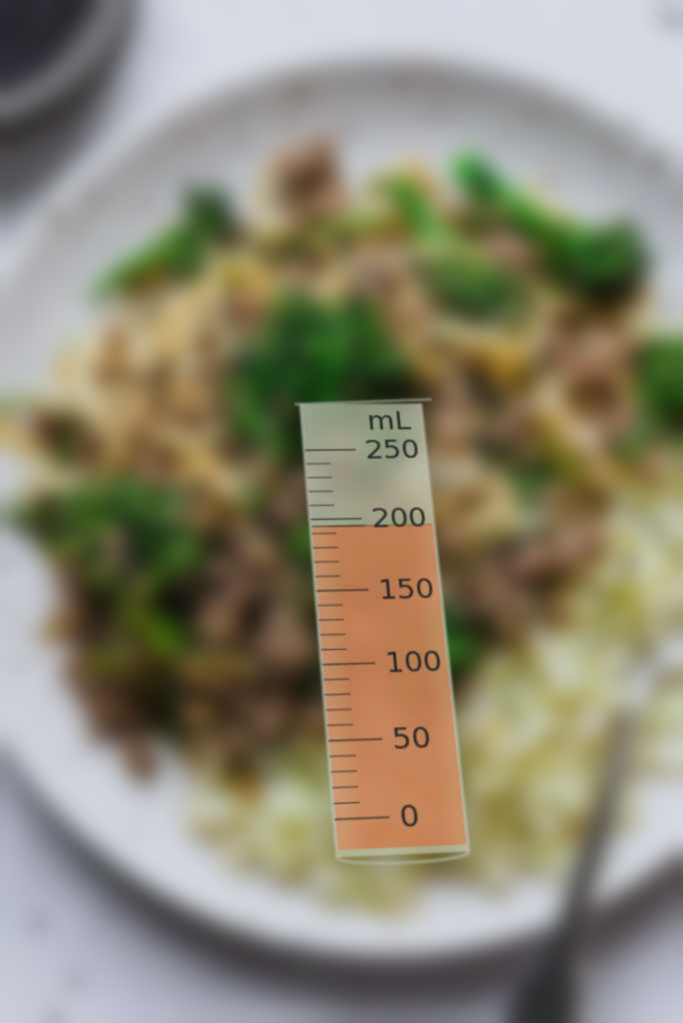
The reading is {"value": 195, "unit": "mL"}
